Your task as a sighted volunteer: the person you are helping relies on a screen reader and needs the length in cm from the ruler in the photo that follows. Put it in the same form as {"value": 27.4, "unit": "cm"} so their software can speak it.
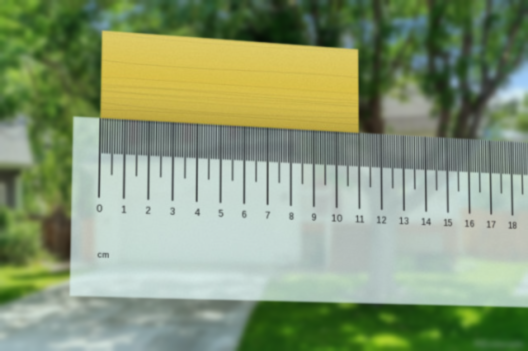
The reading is {"value": 11, "unit": "cm"}
